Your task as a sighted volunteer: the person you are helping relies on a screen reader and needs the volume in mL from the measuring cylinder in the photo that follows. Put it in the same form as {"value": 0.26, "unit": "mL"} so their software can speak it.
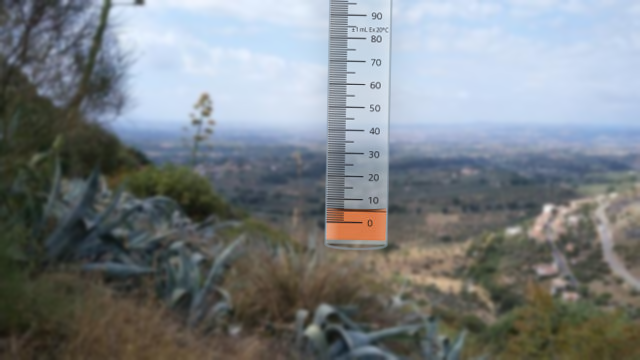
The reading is {"value": 5, "unit": "mL"}
